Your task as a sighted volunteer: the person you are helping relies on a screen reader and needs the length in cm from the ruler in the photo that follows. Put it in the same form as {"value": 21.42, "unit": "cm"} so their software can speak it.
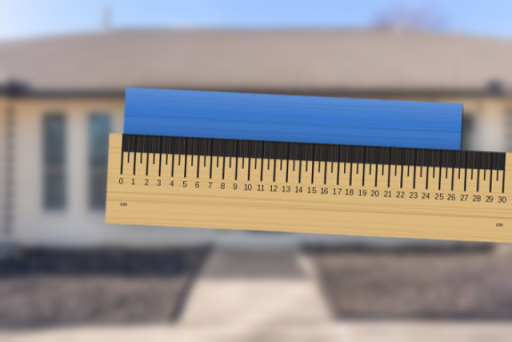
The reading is {"value": 26.5, "unit": "cm"}
